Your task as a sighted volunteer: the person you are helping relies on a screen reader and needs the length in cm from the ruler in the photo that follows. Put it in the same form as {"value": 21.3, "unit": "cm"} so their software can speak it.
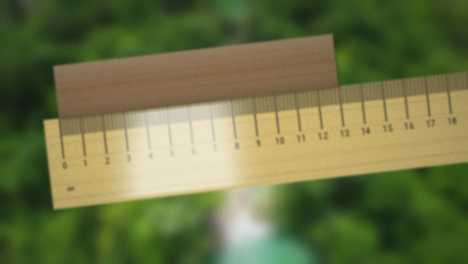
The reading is {"value": 13, "unit": "cm"}
